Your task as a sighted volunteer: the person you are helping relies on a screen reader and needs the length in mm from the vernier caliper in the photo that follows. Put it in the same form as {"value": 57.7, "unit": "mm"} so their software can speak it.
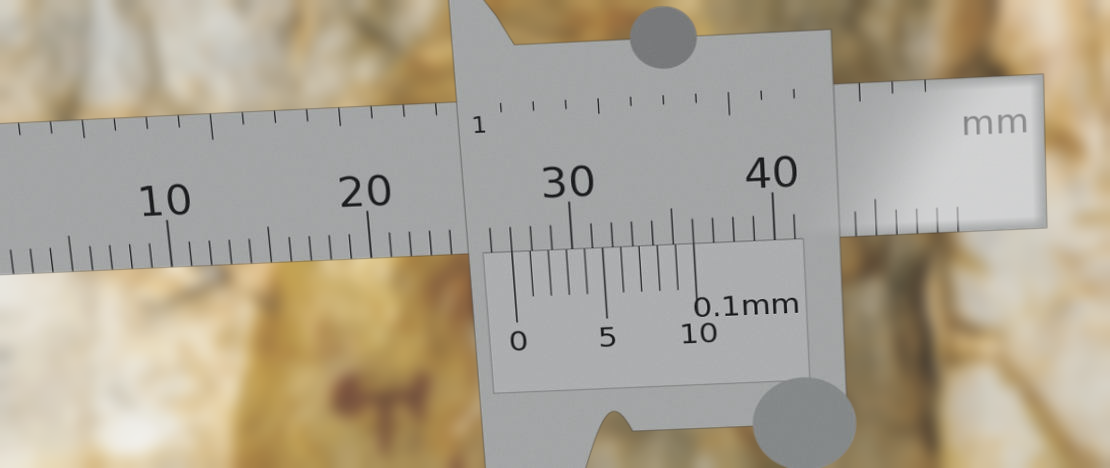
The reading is {"value": 27.0, "unit": "mm"}
